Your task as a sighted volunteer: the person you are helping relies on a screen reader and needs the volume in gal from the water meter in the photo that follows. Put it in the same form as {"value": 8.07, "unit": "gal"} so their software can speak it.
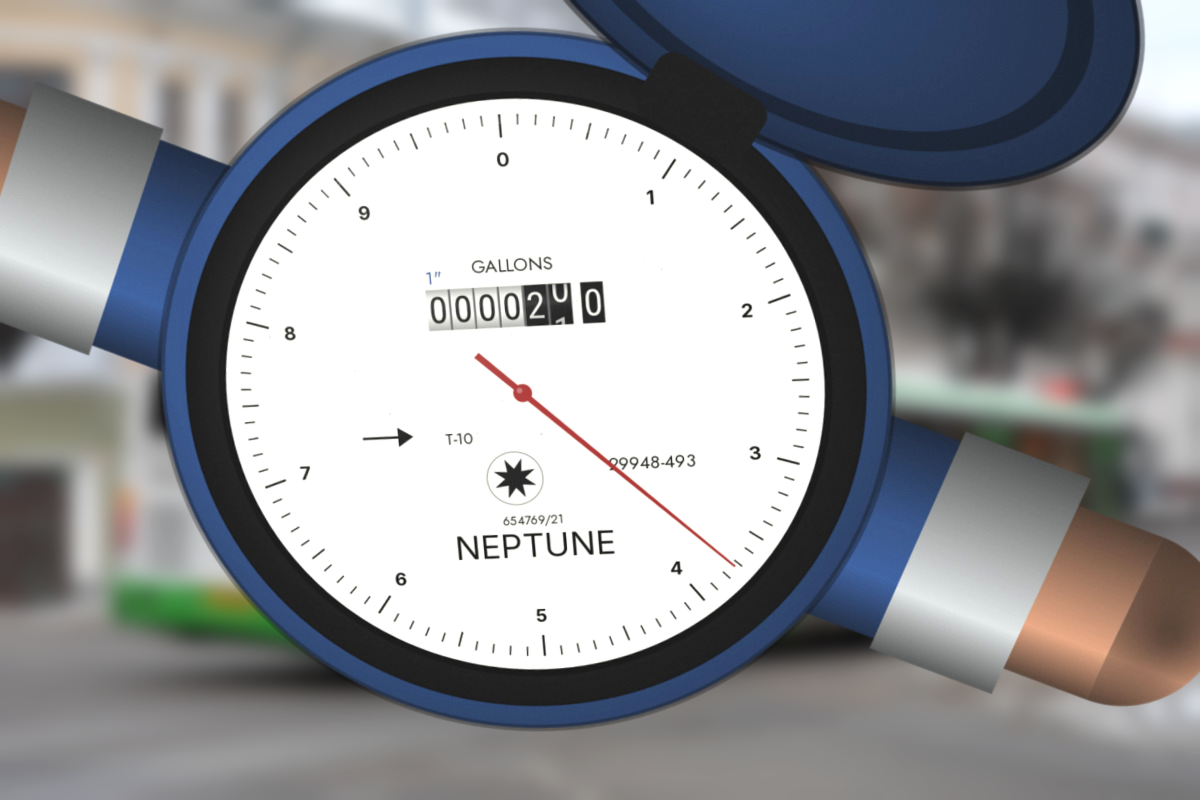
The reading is {"value": 203.7, "unit": "gal"}
